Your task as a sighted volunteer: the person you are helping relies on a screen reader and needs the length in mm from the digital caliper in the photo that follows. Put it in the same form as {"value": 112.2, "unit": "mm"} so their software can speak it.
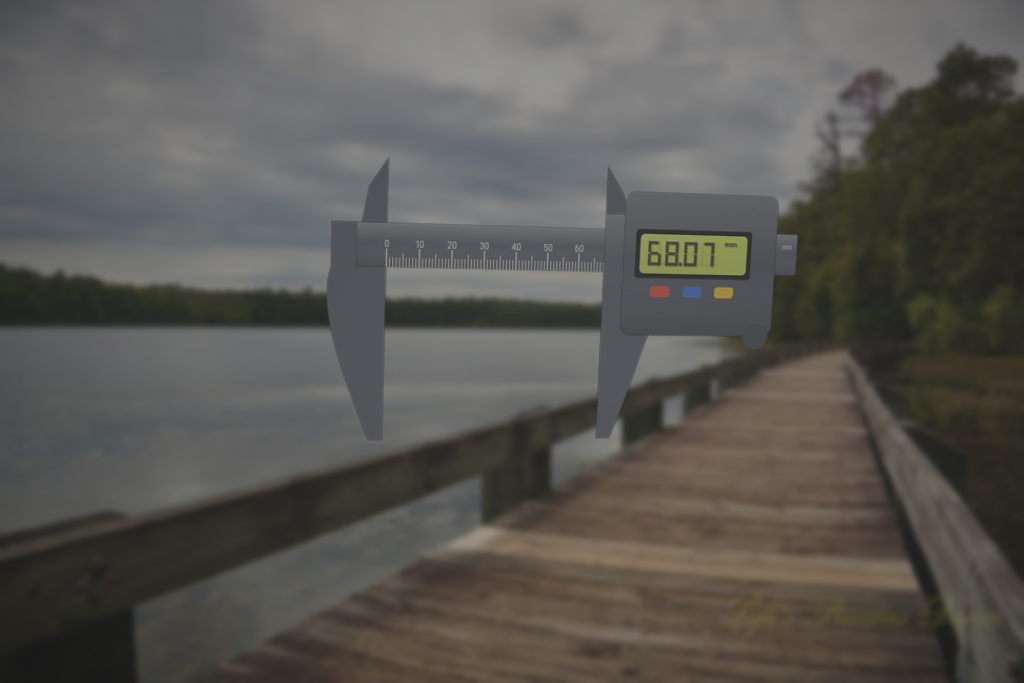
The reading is {"value": 68.07, "unit": "mm"}
